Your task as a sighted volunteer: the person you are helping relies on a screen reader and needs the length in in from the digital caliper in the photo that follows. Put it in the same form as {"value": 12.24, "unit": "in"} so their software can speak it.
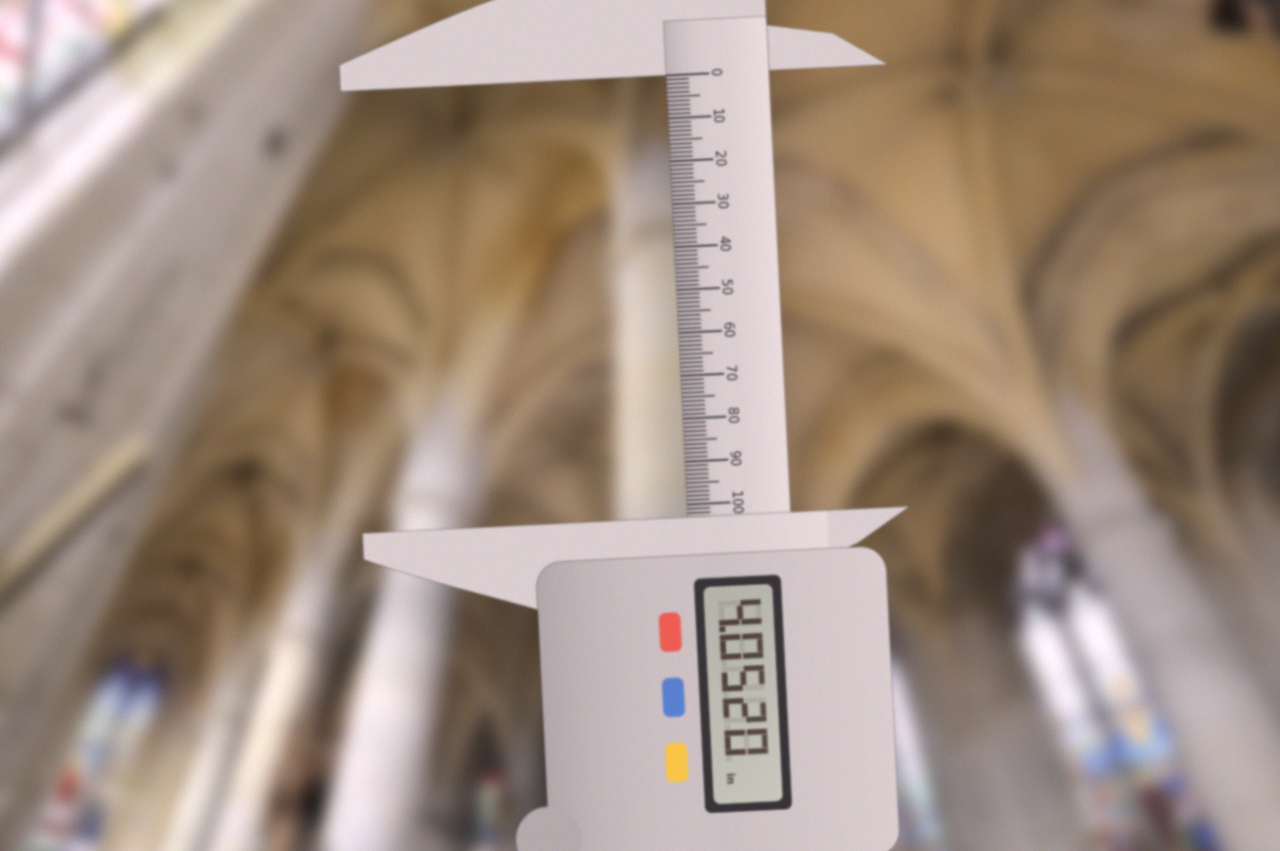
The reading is {"value": 4.0520, "unit": "in"}
